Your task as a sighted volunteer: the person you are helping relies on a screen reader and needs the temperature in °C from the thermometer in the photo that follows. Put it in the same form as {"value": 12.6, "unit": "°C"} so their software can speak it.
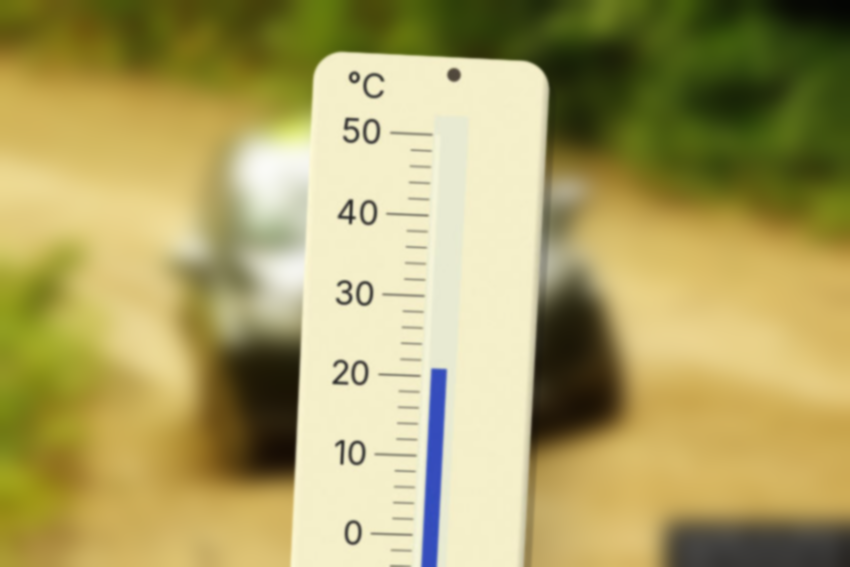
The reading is {"value": 21, "unit": "°C"}
